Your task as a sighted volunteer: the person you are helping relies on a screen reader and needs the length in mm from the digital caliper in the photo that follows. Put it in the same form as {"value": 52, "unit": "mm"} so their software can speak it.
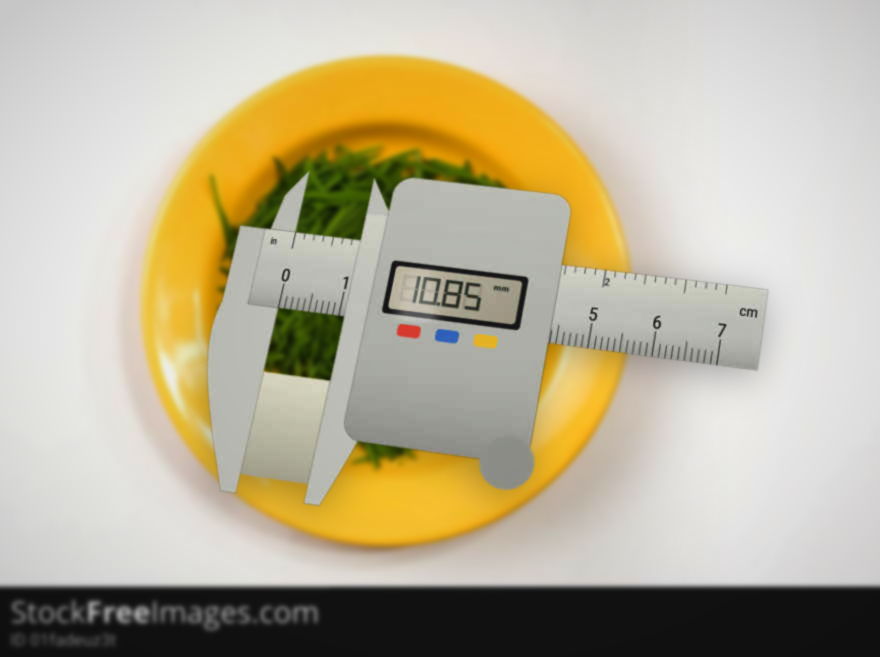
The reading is {"value": 10.85, "unit": "mm"}
